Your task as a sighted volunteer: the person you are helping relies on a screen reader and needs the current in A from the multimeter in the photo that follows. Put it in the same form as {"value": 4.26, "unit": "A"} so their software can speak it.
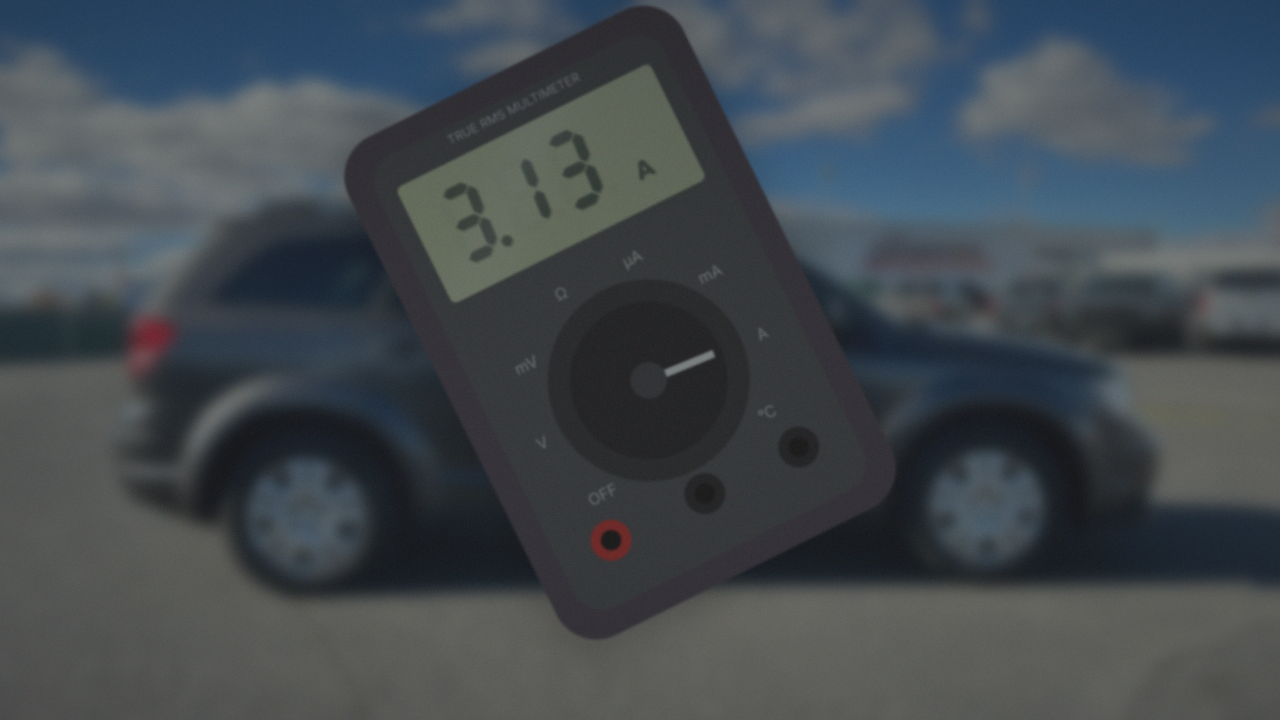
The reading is {"value": 3.13, "unit": "A"}
